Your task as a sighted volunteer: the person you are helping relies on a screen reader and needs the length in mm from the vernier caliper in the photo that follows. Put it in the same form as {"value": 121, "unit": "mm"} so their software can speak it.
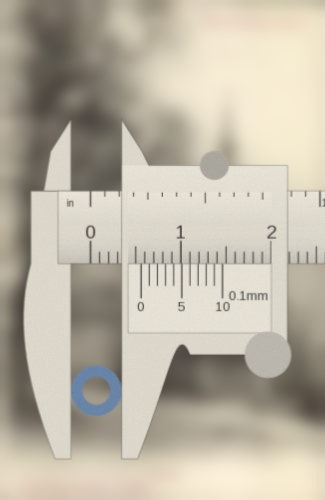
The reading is {"value": 5.6, "unit": "mm"}
